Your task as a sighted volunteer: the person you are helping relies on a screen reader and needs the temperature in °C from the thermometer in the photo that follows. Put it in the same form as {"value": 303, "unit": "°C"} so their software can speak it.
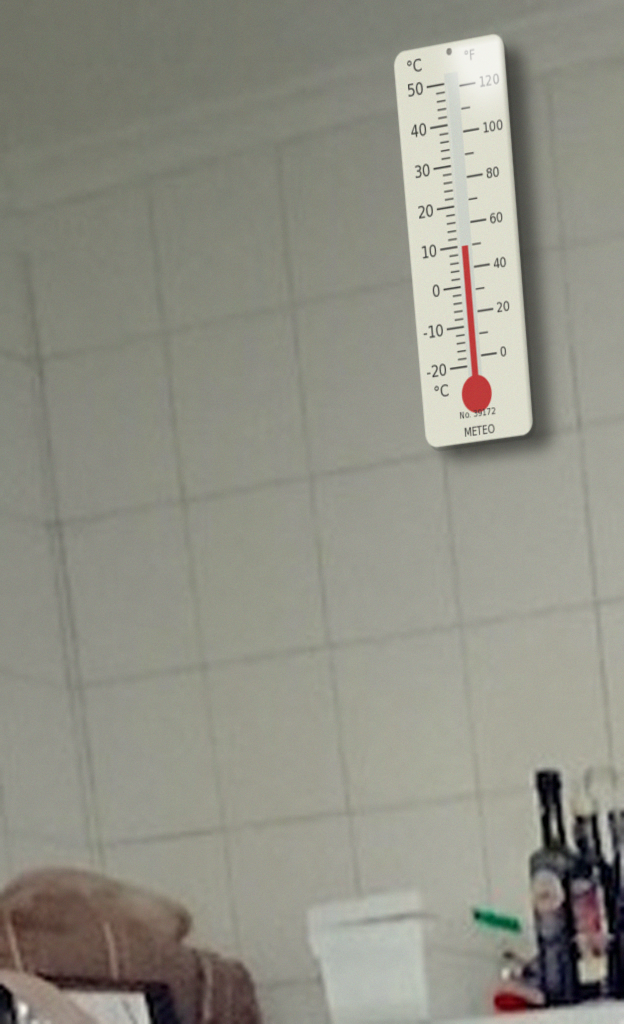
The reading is {"value": 10, "unit": "°C"}
